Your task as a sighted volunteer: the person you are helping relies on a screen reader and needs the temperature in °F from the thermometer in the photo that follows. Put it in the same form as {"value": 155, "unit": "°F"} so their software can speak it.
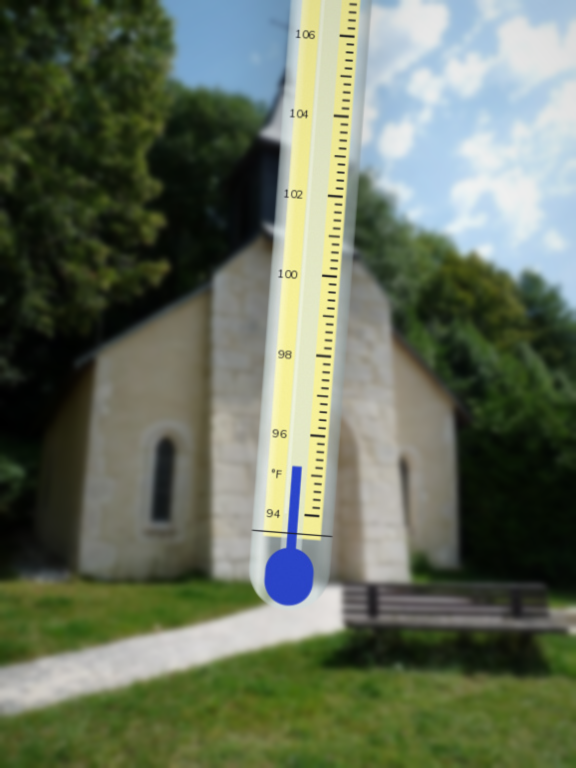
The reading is {"value": 95.2, "unit": "°F"}
